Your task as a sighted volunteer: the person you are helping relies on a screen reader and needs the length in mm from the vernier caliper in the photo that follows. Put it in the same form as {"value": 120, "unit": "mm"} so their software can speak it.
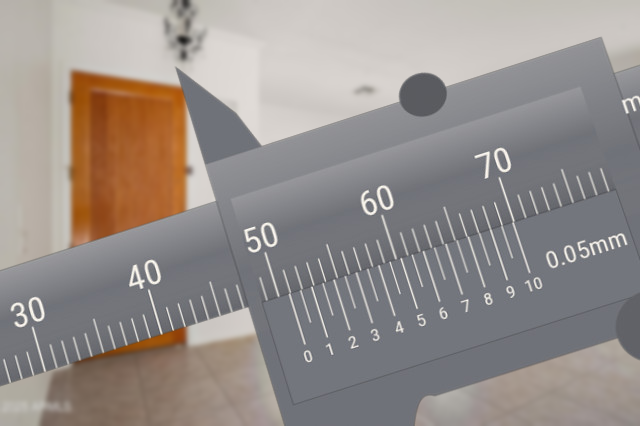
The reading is {"value": 50.9, "unit": "mm"}
